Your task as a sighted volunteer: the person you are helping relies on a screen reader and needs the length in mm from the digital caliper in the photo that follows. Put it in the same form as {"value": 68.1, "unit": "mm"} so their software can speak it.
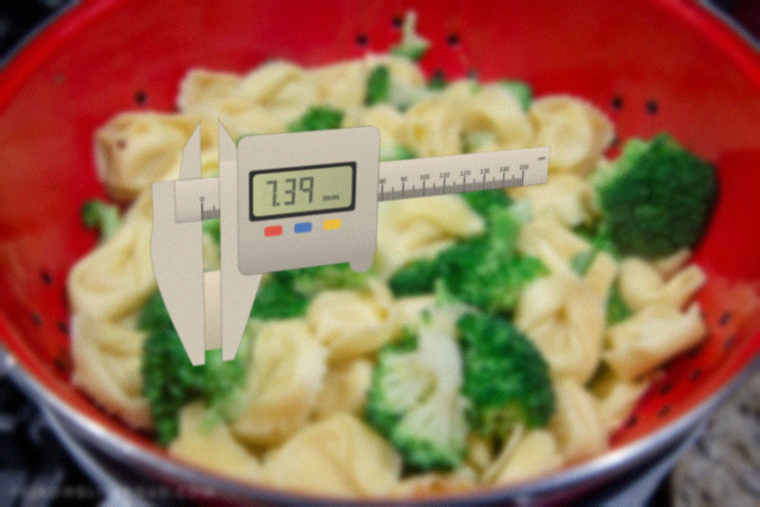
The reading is {"value": 7.39, "unit": "mm"}
